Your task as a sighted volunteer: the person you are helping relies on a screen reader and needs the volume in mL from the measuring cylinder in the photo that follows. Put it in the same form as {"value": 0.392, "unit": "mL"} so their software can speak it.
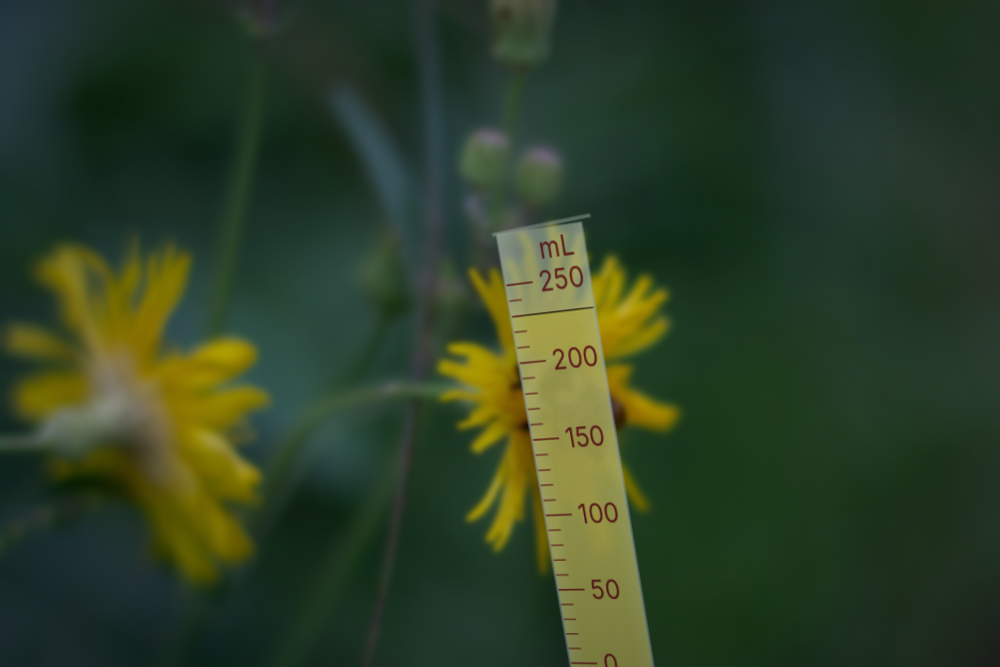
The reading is {"value": 230, "unit": "mL"}
